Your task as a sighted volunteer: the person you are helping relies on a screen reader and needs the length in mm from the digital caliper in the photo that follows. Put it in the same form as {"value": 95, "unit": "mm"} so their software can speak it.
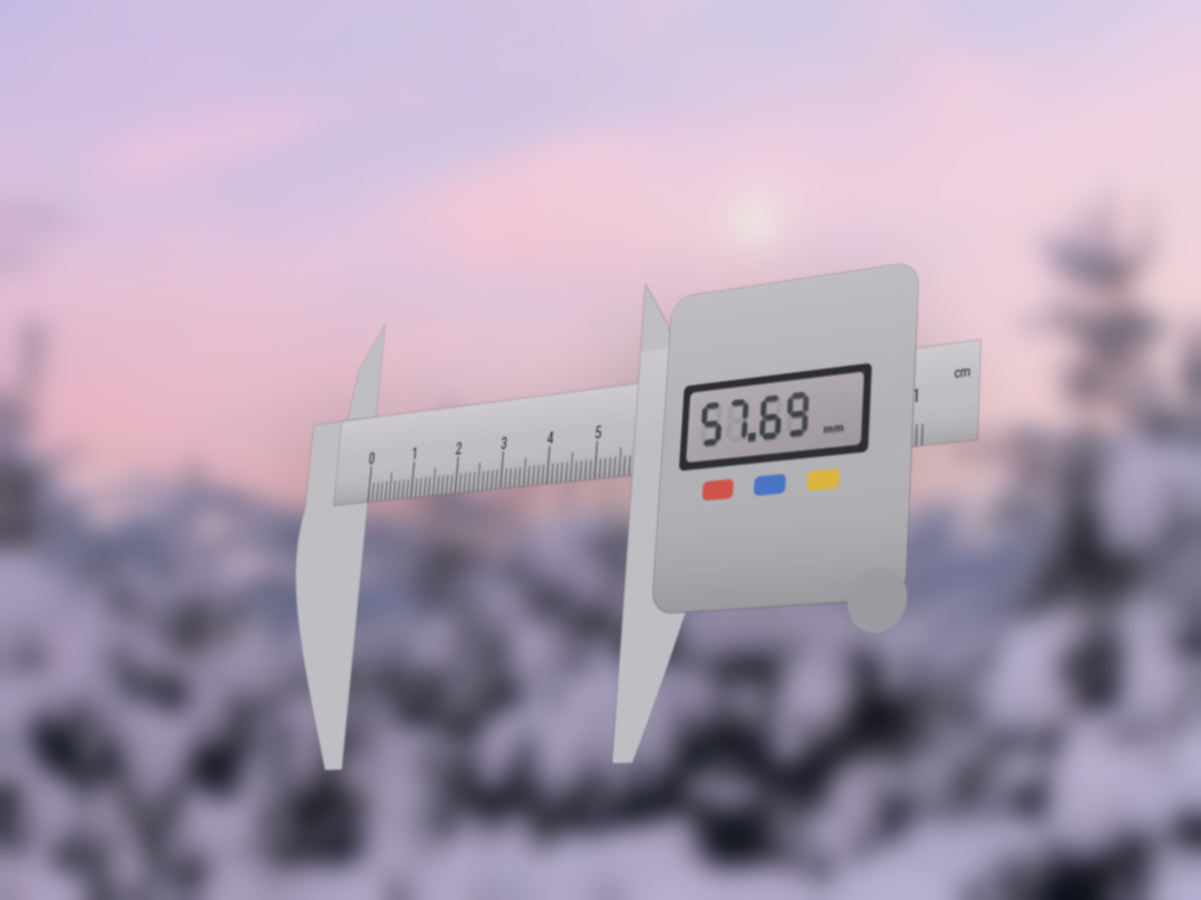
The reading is {"value": 57.69, "unit": "mm"}
